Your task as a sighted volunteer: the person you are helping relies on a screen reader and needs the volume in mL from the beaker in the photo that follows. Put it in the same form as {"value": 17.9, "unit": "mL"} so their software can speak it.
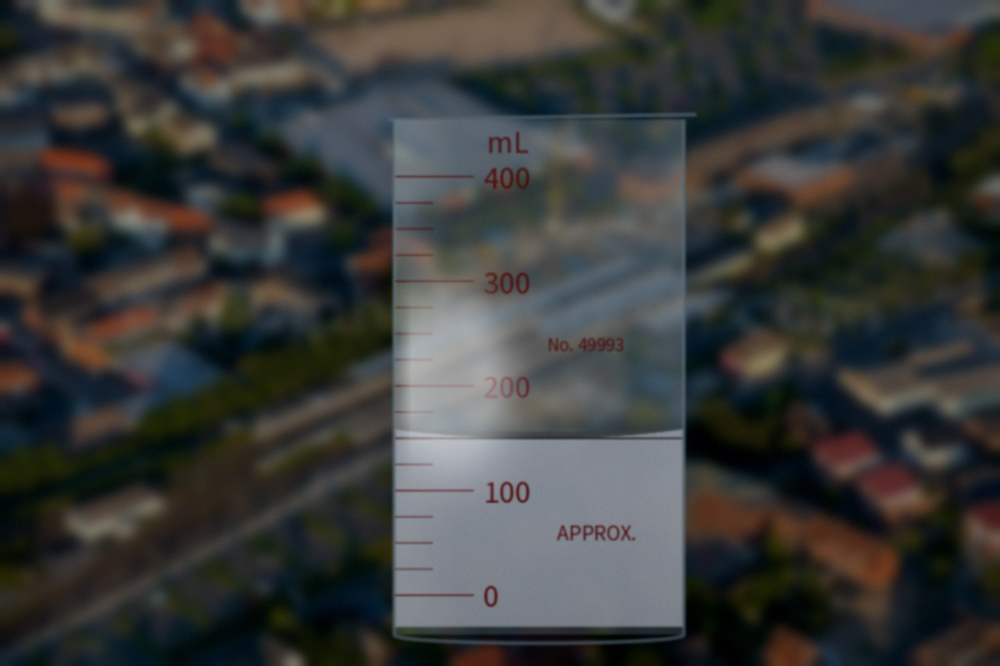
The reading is {"value": 150, "unit": "mL"}
